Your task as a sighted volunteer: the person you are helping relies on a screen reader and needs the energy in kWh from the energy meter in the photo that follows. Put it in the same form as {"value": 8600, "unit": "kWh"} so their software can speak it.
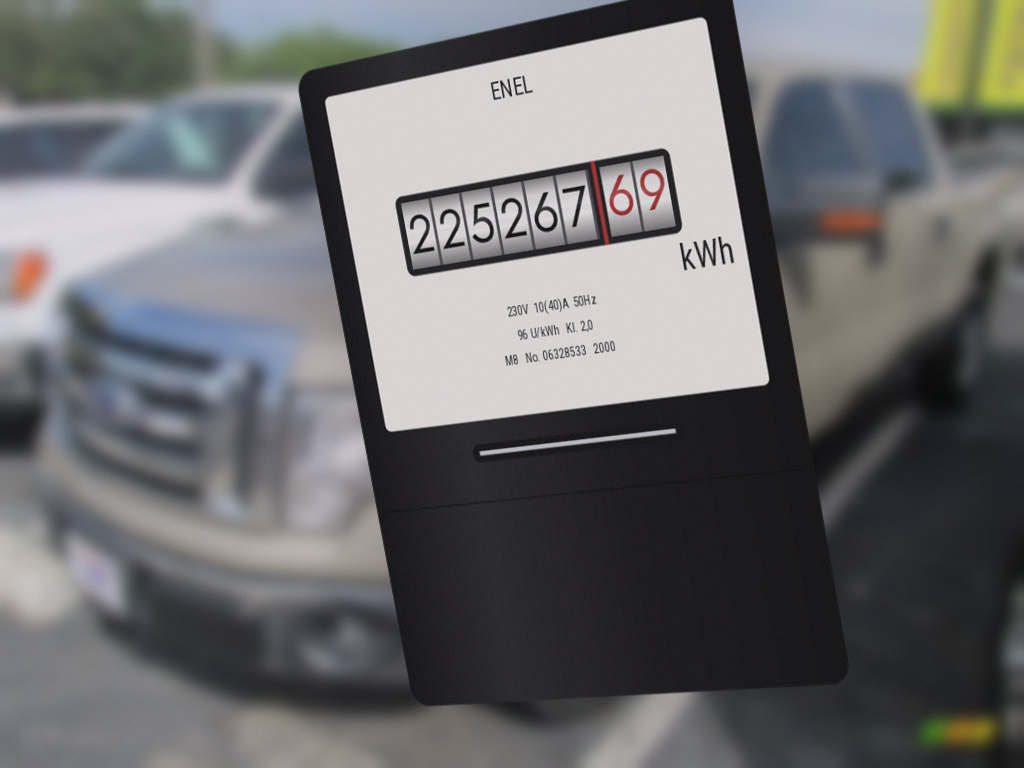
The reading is {"value": 225267.69, "unit": "kWh"}
